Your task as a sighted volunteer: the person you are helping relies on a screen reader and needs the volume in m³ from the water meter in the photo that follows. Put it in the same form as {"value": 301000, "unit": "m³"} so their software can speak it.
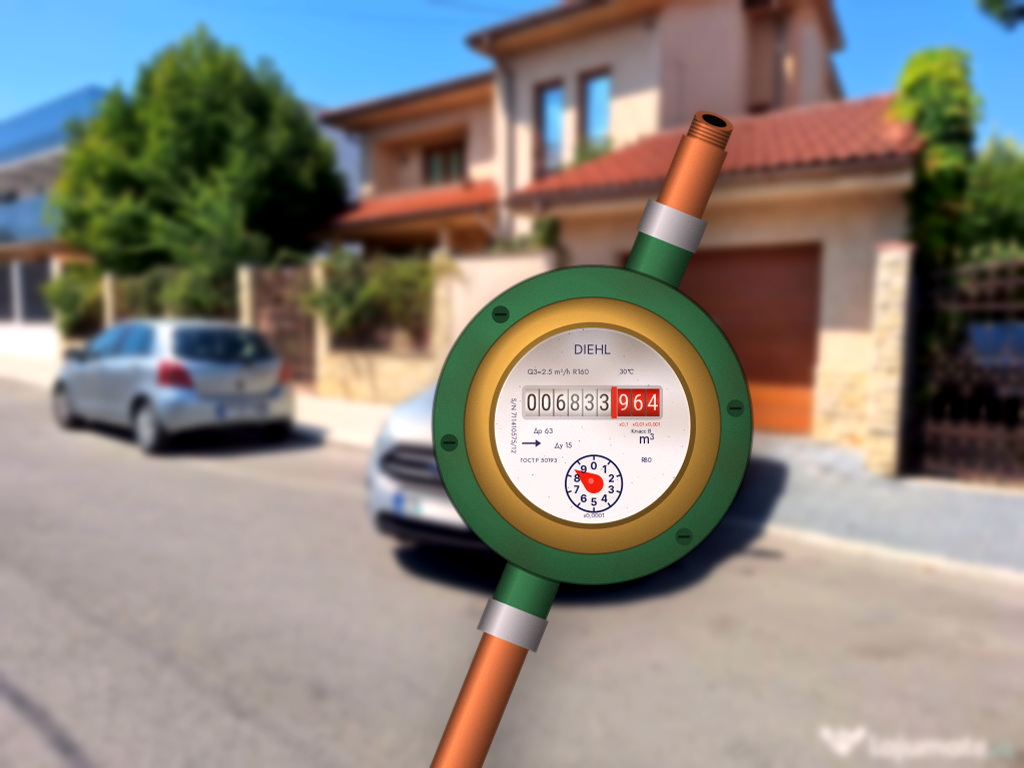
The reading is {"value": 6833.9648, "unit": "m³"}
